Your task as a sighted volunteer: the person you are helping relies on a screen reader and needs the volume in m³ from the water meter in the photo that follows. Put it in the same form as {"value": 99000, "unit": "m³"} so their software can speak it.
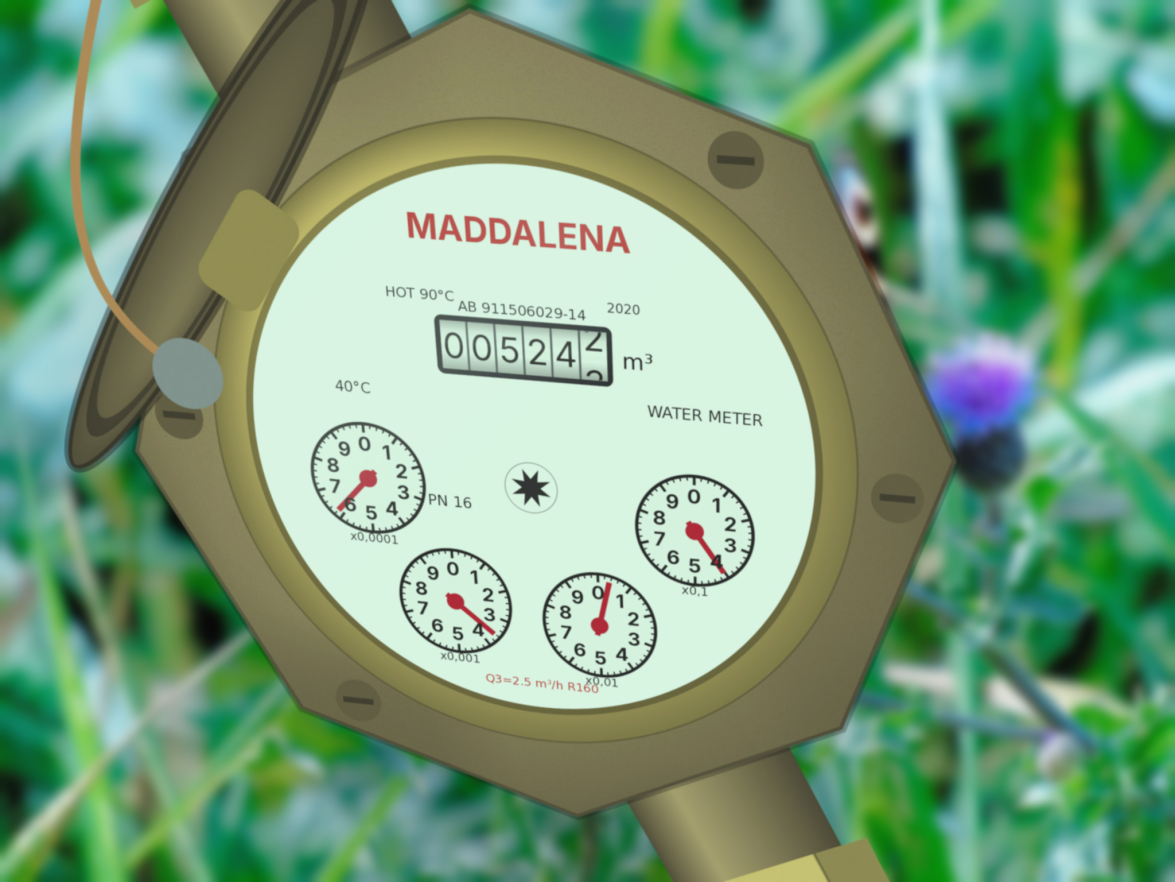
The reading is {"value": 5242.4036, "unit": "m³"}
